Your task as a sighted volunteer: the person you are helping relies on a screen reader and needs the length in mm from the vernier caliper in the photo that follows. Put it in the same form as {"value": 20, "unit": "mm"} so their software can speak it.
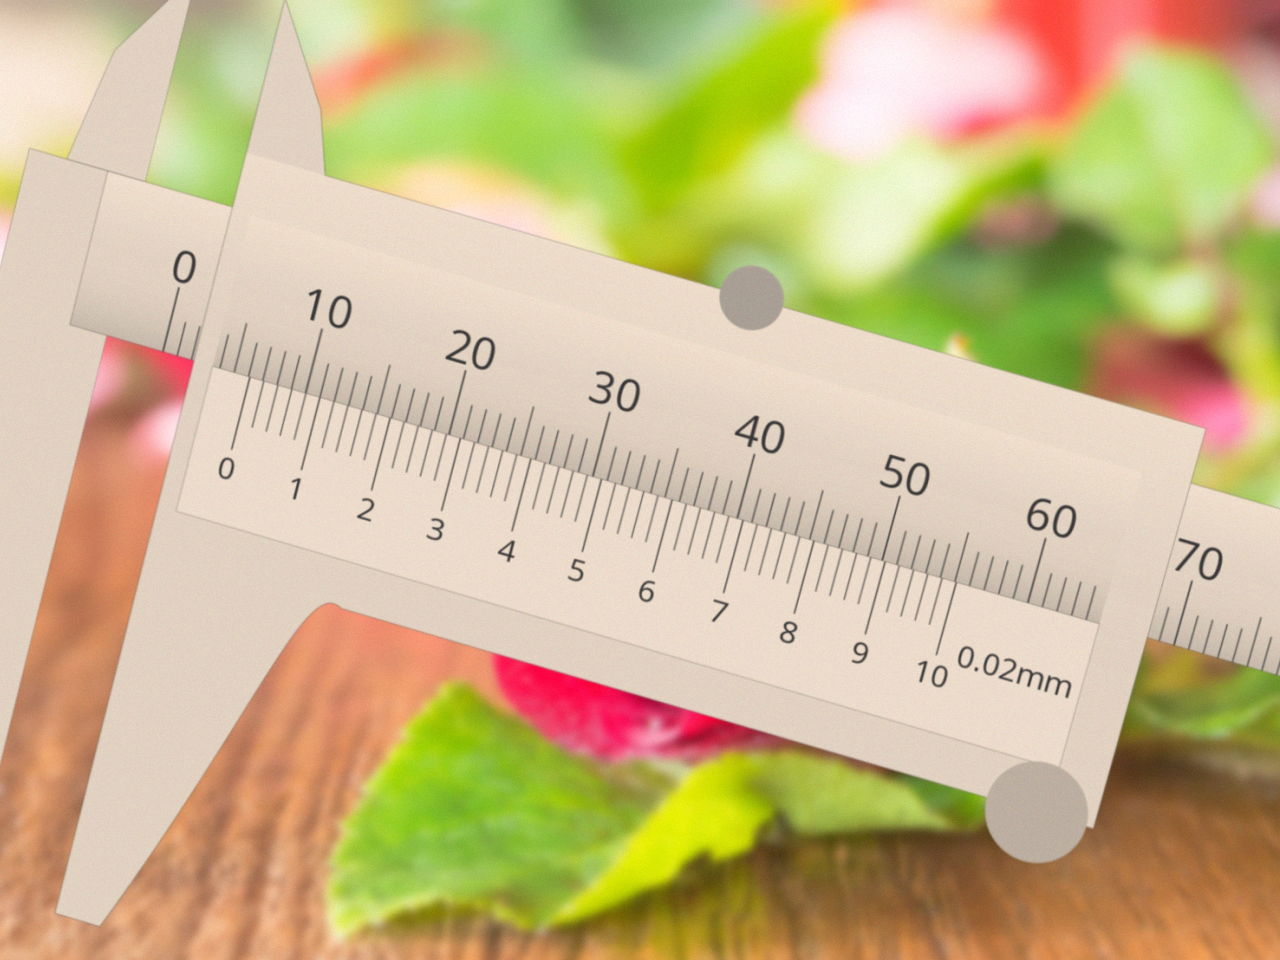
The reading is {"value": 6.1, "unit": "mm"}
